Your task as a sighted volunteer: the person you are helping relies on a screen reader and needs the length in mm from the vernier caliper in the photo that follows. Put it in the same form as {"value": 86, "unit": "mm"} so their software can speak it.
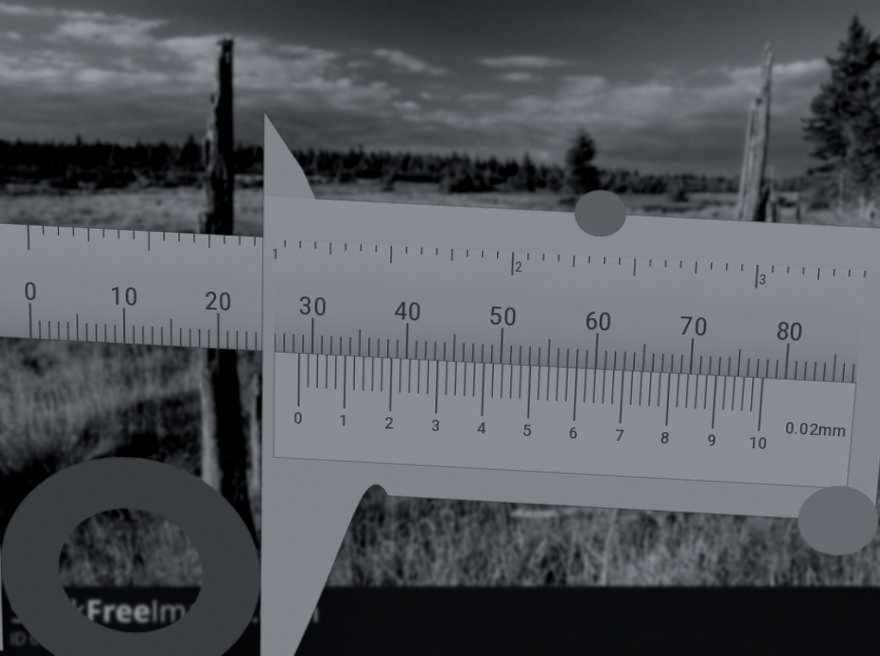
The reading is {"value": 28.6, "unit": "mm"}
